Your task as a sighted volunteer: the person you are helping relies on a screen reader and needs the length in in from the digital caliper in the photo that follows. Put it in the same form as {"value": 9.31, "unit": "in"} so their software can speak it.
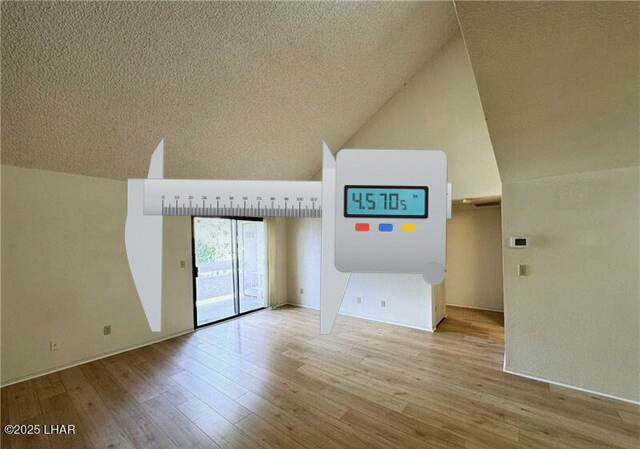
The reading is {"value": 4.5705, "unit": "in"}
